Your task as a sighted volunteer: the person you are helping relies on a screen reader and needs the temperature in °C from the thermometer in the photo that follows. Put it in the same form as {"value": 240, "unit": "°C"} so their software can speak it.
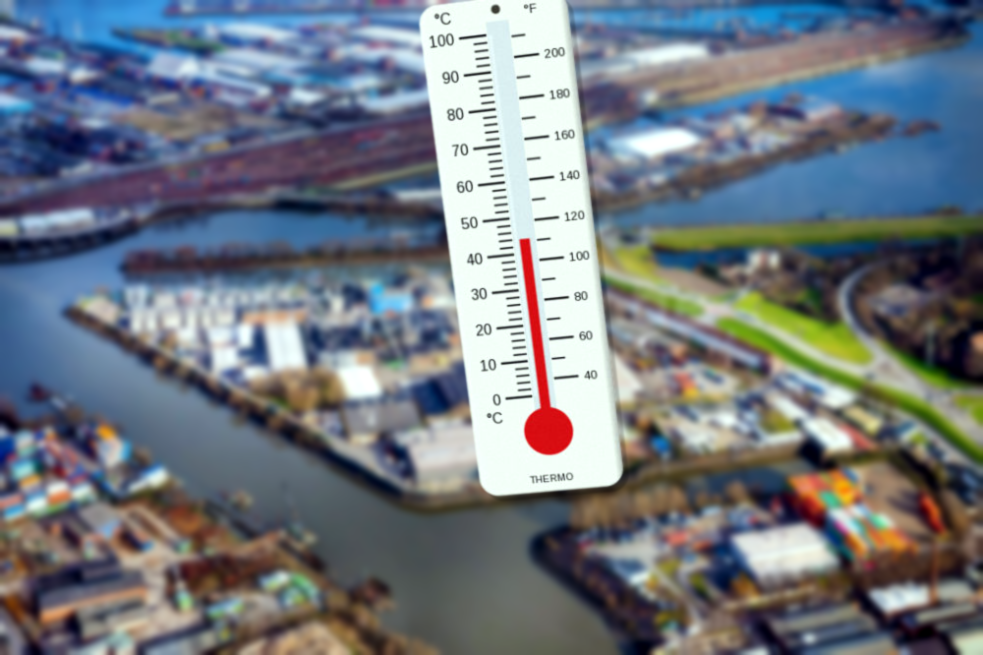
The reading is {"value": 44, "unit": "°C"}
